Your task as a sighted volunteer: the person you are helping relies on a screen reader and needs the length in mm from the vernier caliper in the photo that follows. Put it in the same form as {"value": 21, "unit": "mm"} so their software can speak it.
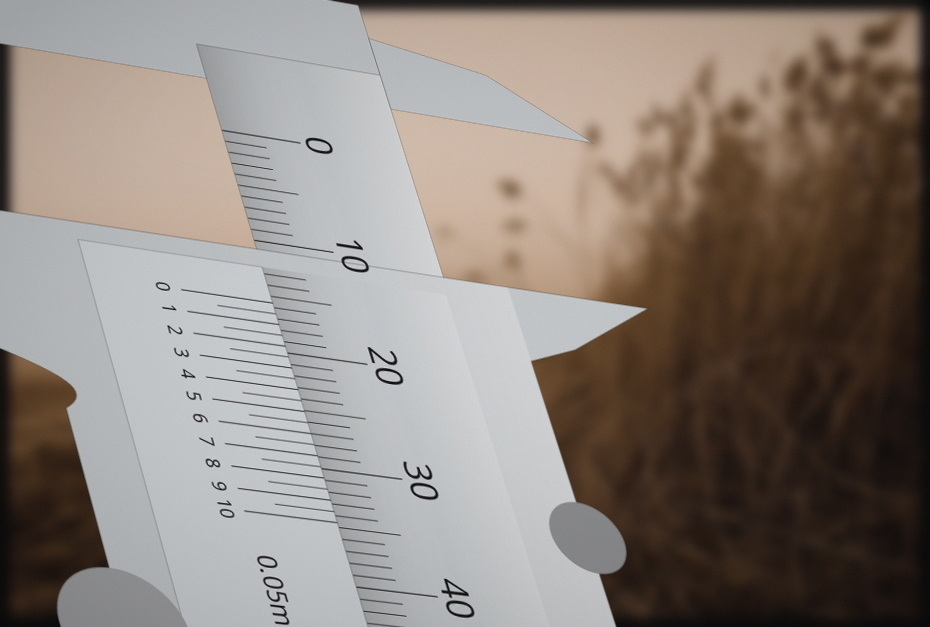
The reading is {"value": 15.6, "unit": "mm"}
